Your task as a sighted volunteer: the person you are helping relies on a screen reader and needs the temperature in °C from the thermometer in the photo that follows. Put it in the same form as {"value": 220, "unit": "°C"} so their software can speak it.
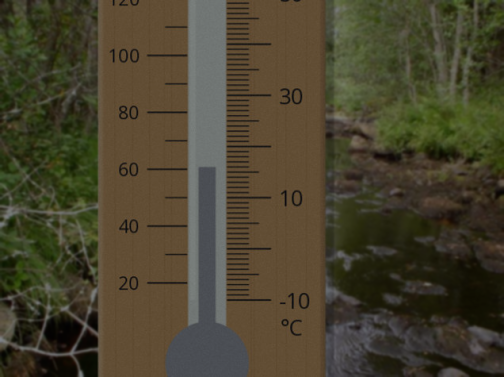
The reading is {"value": 16, "unit": "°C"}
